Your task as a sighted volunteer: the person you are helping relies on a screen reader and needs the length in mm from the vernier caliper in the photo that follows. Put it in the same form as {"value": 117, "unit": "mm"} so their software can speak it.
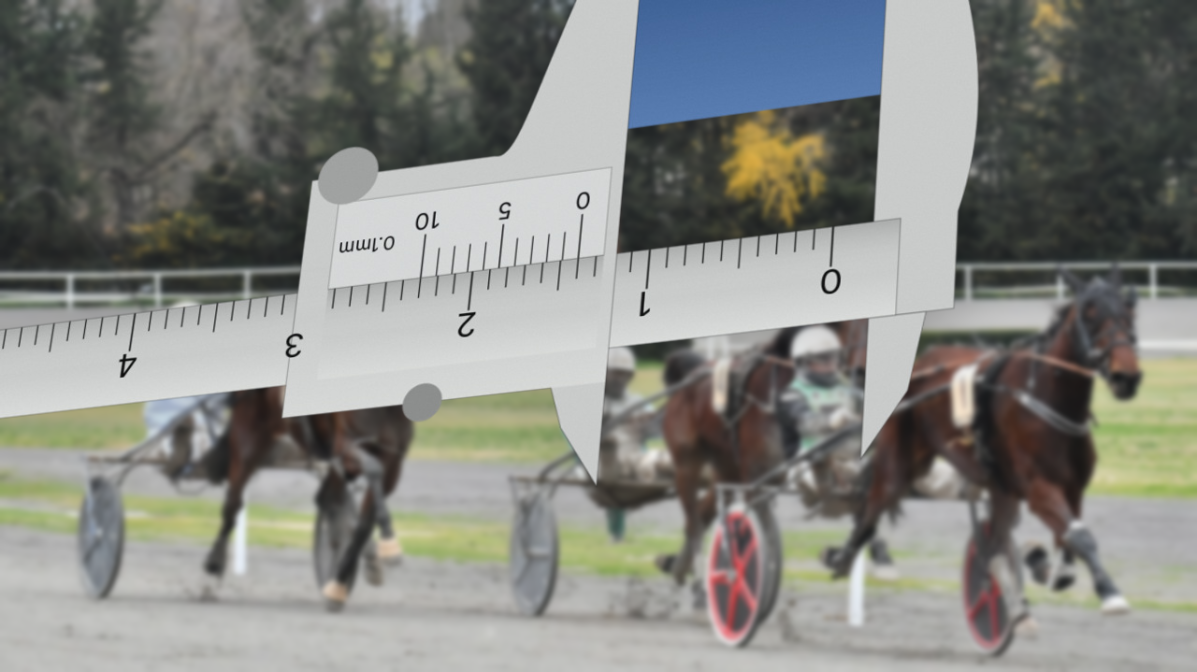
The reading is {"value": 14.0, "unit": "mm"}
